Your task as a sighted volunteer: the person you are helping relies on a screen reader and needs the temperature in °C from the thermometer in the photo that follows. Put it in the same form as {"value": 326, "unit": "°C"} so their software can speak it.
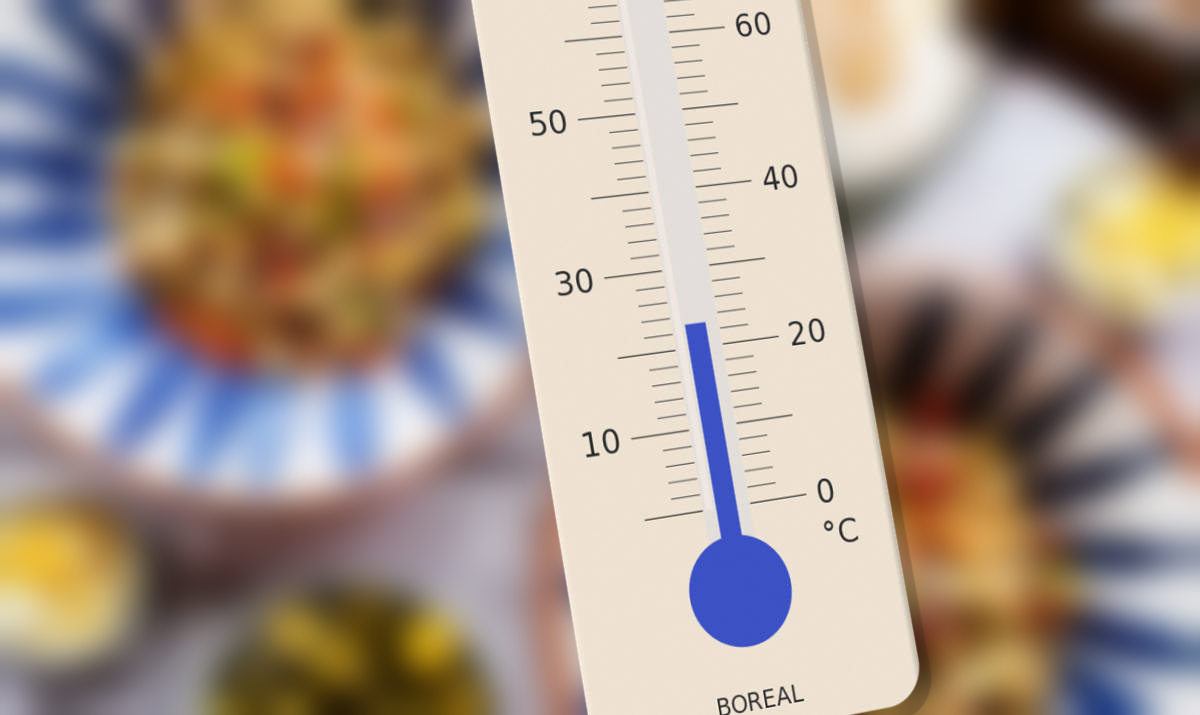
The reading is {"value": 23, "unit": "°C"}
